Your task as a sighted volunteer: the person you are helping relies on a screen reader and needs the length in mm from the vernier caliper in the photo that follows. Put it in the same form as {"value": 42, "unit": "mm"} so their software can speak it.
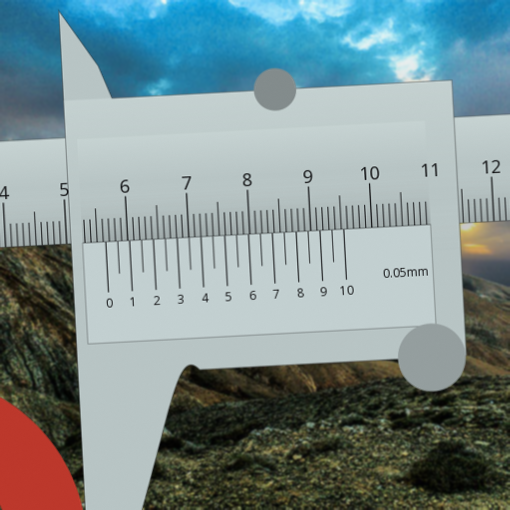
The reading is {"value": 56.4, "unit": "mm"}
